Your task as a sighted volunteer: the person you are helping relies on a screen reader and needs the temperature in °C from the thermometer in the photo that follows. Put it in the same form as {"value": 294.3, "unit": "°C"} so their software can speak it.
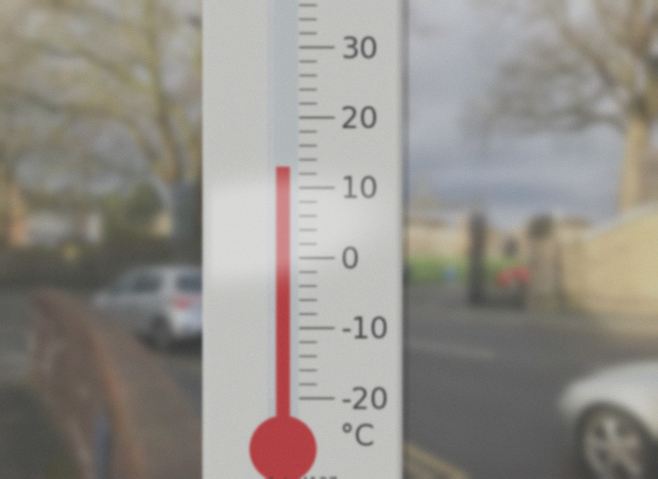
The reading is {"value": 13, "unit": "°C"}
